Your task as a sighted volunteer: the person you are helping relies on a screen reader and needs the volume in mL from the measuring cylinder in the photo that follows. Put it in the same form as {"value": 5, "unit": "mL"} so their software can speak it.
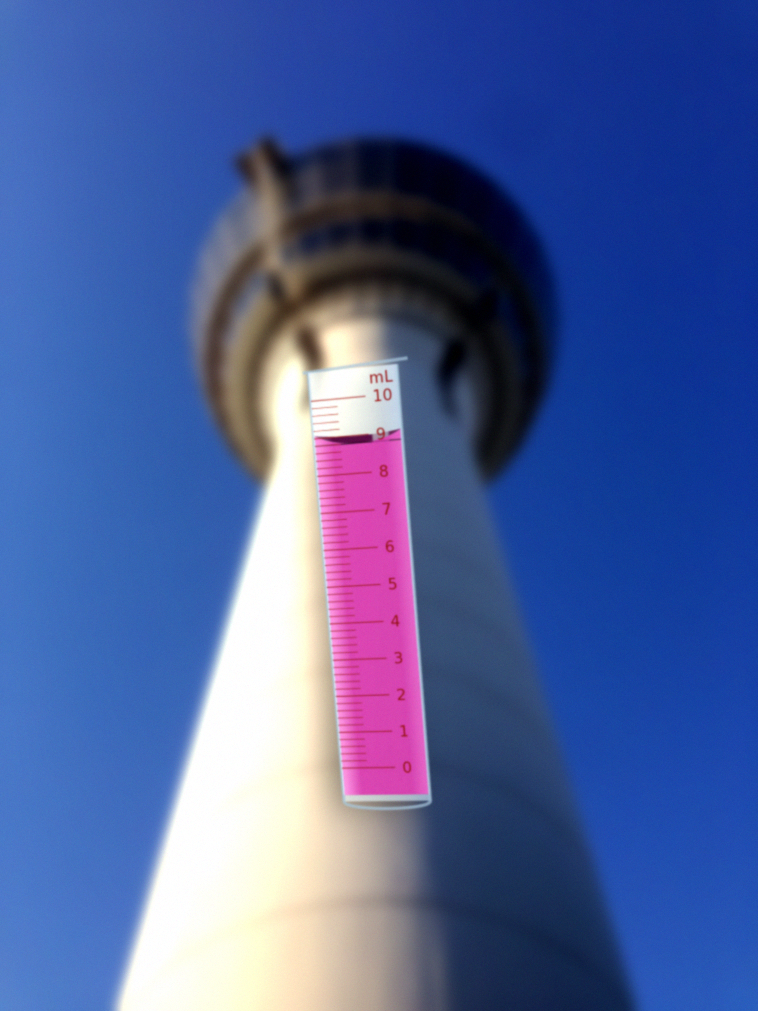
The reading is {"value": 8.8, "unit": "mL"}
